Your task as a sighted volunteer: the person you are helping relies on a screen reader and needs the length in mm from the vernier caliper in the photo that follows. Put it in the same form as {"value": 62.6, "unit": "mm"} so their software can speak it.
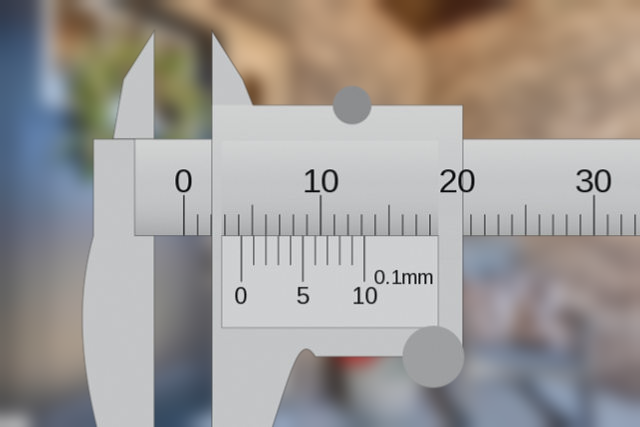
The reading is {"value": 4.2, "unit": "mm"}
